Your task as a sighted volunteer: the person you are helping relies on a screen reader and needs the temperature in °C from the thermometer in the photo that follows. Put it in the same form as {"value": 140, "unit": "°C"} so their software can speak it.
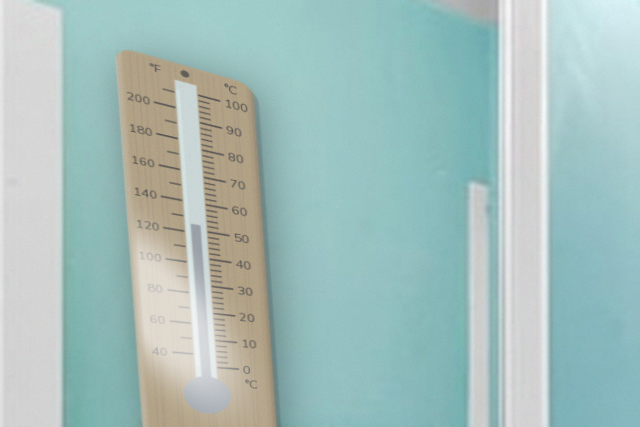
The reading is {"value": 52, "unit": "°C"}
